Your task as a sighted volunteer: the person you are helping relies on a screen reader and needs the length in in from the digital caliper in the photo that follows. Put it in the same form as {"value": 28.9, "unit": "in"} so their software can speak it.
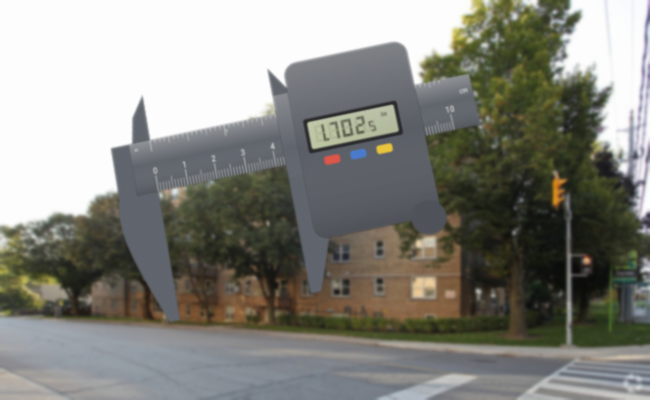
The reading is {"value": 1.7025, "unit": "in"}
